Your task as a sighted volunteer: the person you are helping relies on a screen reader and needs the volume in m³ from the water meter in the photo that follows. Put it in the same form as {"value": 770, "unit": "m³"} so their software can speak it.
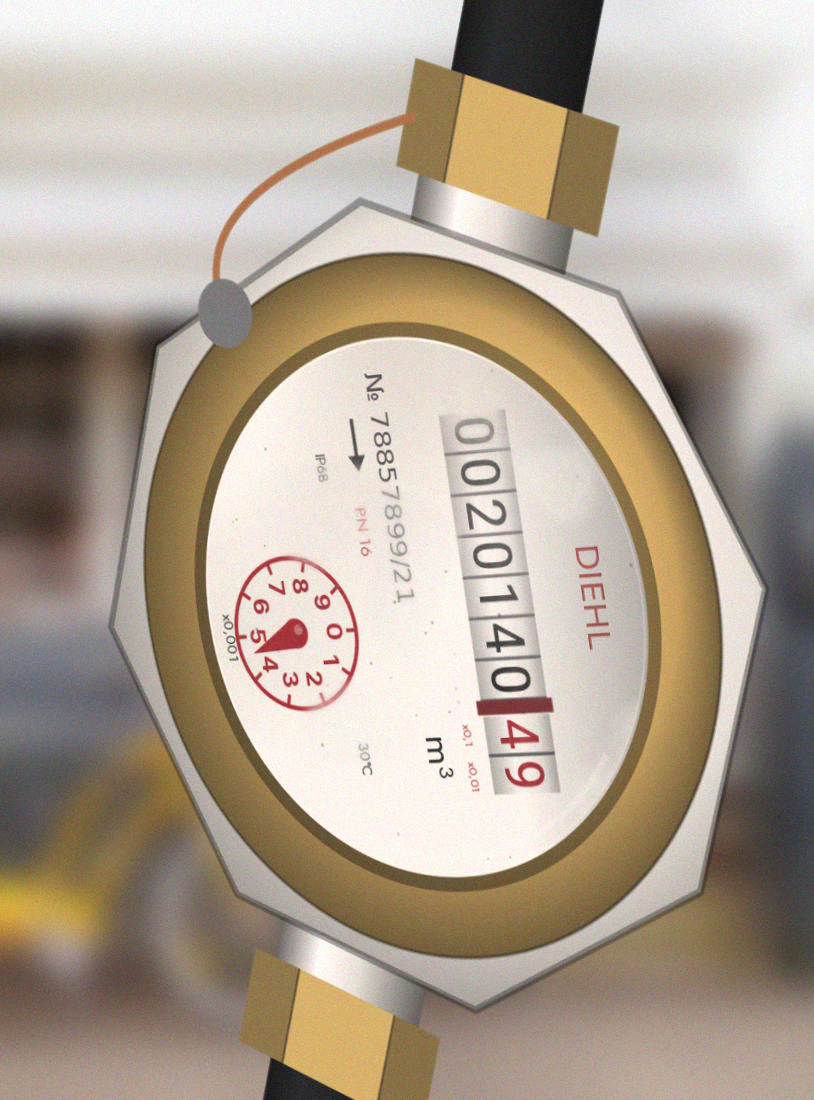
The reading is {"value": 20140.494, "unit": "m³"}
